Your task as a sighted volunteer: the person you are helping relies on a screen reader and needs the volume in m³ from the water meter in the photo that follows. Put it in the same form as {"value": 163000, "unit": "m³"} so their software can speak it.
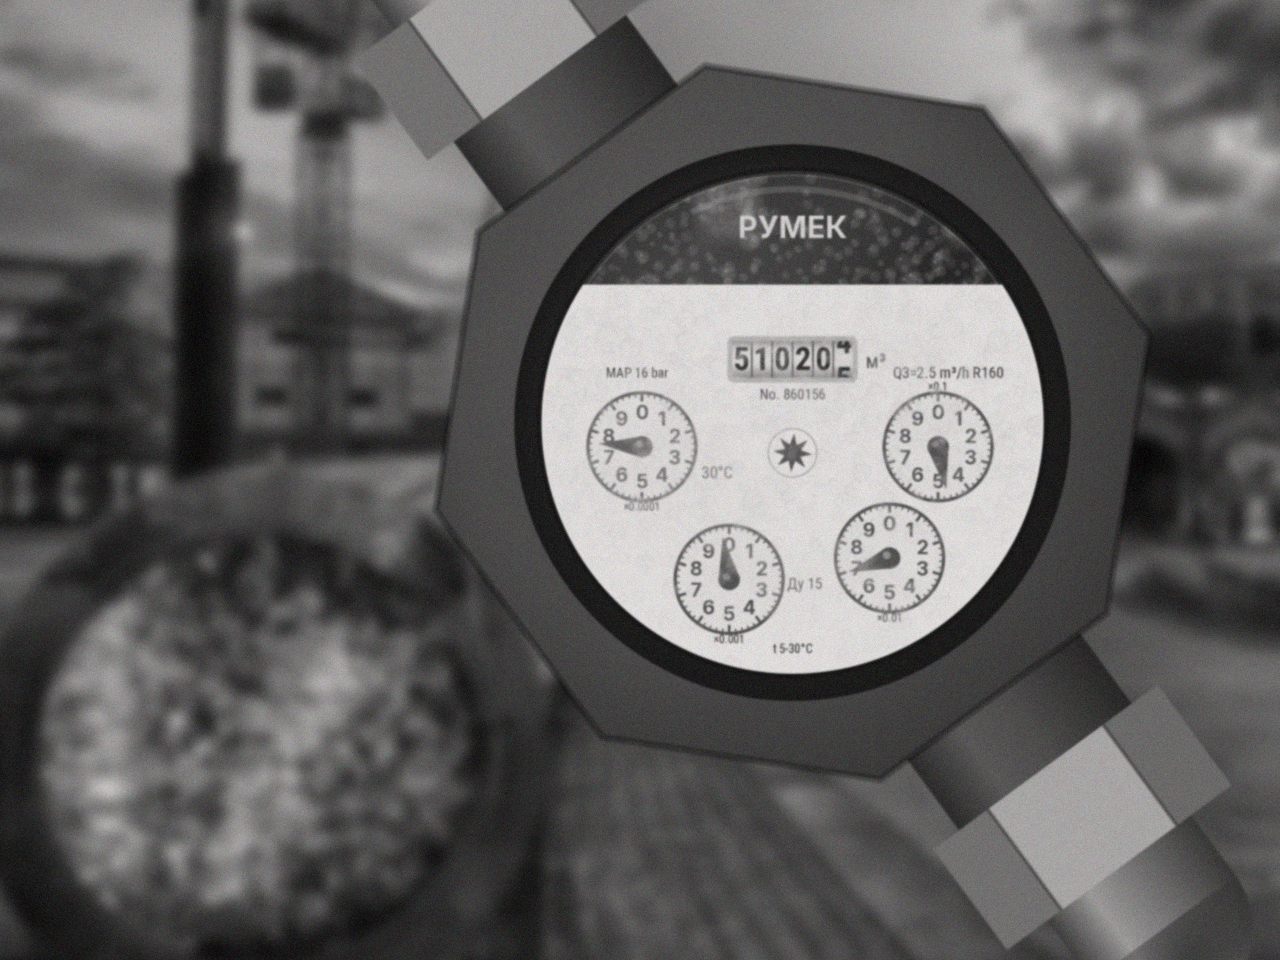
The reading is {"value": 510204.4697, "unit": "m³"}
